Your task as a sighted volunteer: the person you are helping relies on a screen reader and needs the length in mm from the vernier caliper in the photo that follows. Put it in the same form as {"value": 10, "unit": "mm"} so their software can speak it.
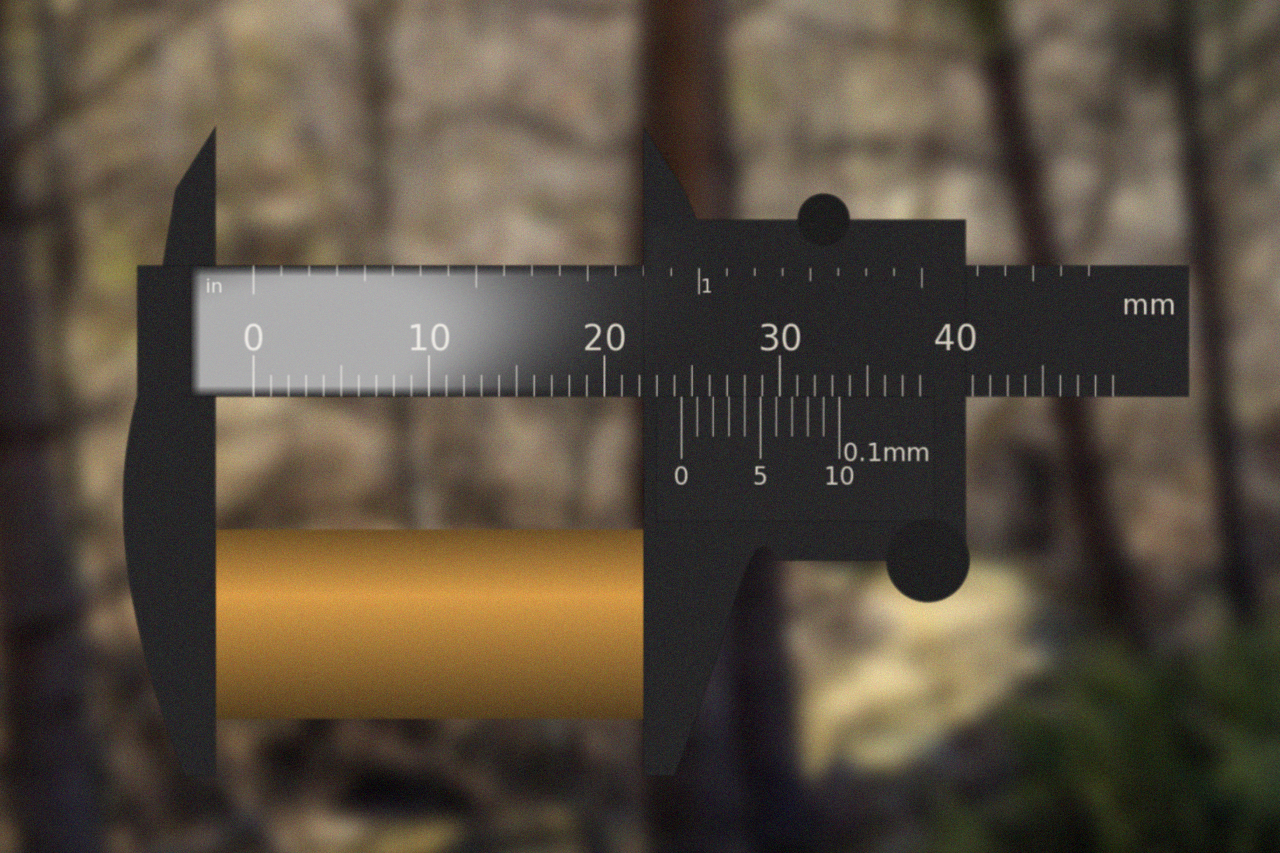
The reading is {"value": 24.4, "unit": "mm"}
